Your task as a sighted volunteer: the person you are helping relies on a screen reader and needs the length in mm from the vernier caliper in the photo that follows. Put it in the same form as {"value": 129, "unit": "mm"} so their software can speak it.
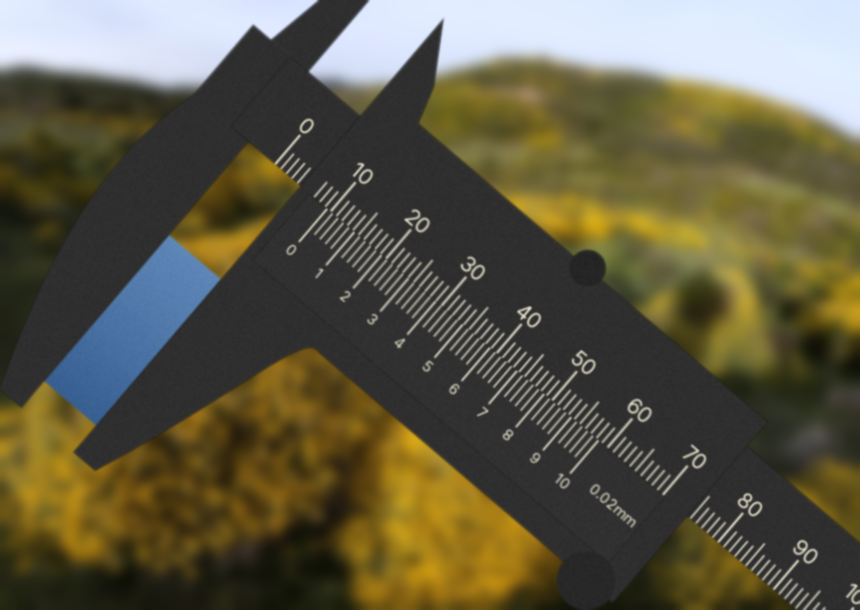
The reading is {"value": 9.4, "unit": "mm"}
